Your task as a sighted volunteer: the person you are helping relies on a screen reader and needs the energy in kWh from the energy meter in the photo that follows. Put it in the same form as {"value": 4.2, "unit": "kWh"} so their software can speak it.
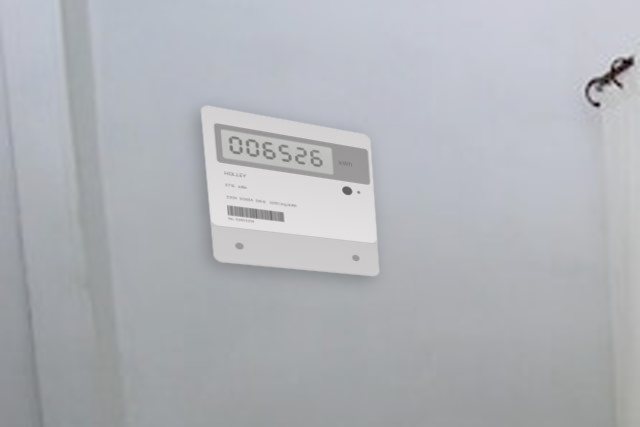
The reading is {"value": 6526, "unit": "kWh"}
